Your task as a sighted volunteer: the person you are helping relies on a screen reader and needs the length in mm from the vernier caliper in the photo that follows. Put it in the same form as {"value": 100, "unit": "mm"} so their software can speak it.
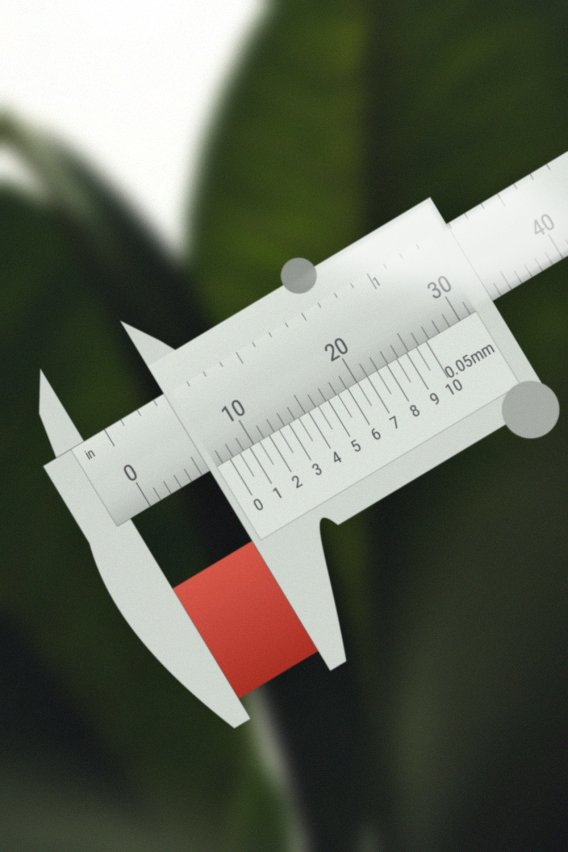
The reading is {"value": 7.7, "unit": "mm"}
